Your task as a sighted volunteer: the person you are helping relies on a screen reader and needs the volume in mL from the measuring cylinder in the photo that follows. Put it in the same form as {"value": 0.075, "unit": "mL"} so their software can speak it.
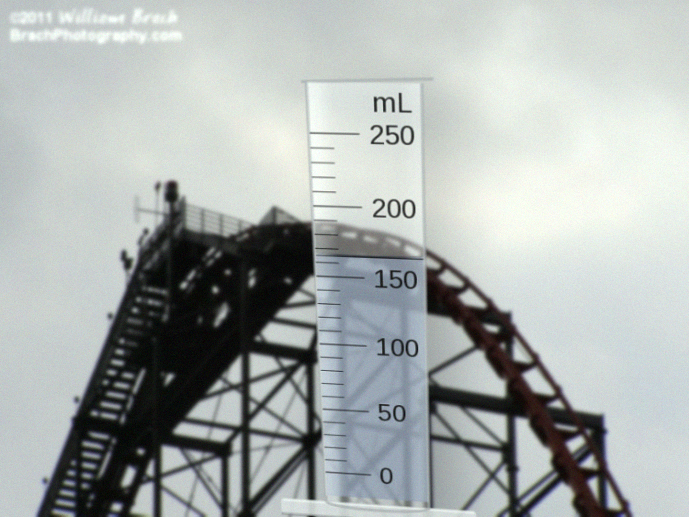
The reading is {"value": 165, "unit": "mL"}
